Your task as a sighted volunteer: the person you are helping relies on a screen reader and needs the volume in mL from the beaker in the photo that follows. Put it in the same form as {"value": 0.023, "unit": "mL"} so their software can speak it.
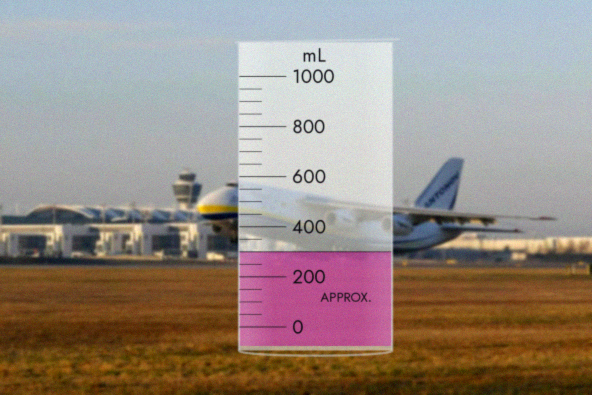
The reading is {"value": 300, "unit": "mL"}
